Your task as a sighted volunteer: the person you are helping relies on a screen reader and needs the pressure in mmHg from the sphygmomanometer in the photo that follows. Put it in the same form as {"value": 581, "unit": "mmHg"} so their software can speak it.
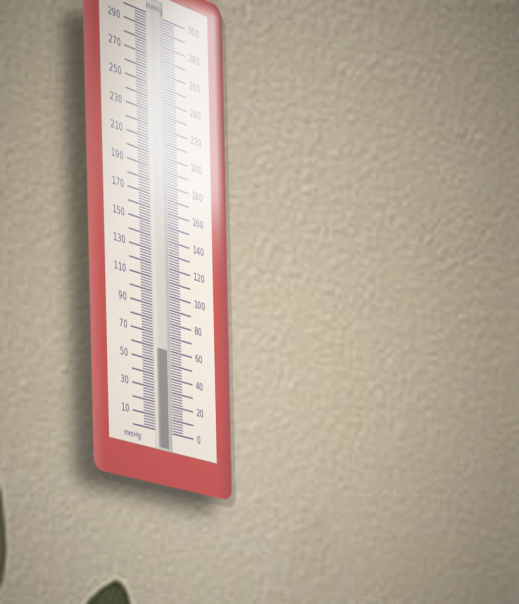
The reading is {"value": 60, "unit": "mmHg"}
